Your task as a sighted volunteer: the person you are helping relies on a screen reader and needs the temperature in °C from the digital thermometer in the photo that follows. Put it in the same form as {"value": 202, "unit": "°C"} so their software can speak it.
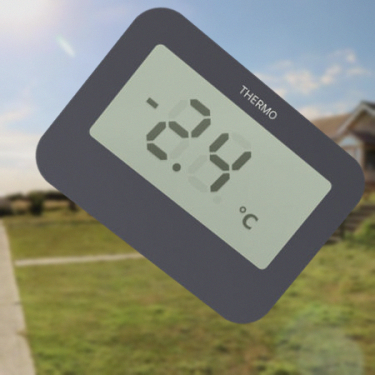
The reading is {"value": -2.4, "unit": "°C"}
